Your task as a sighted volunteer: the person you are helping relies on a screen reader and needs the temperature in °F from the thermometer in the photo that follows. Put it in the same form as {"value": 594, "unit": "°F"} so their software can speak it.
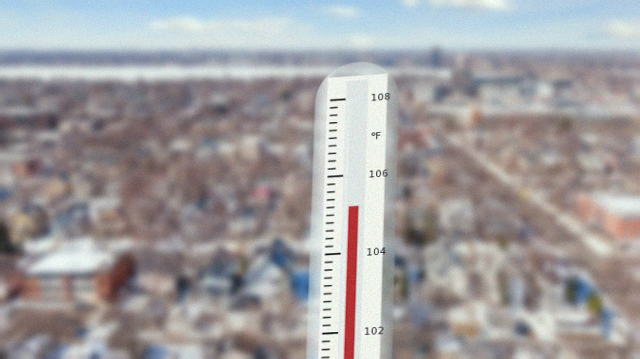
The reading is {"value": 105.2, "unit": "°F"}
